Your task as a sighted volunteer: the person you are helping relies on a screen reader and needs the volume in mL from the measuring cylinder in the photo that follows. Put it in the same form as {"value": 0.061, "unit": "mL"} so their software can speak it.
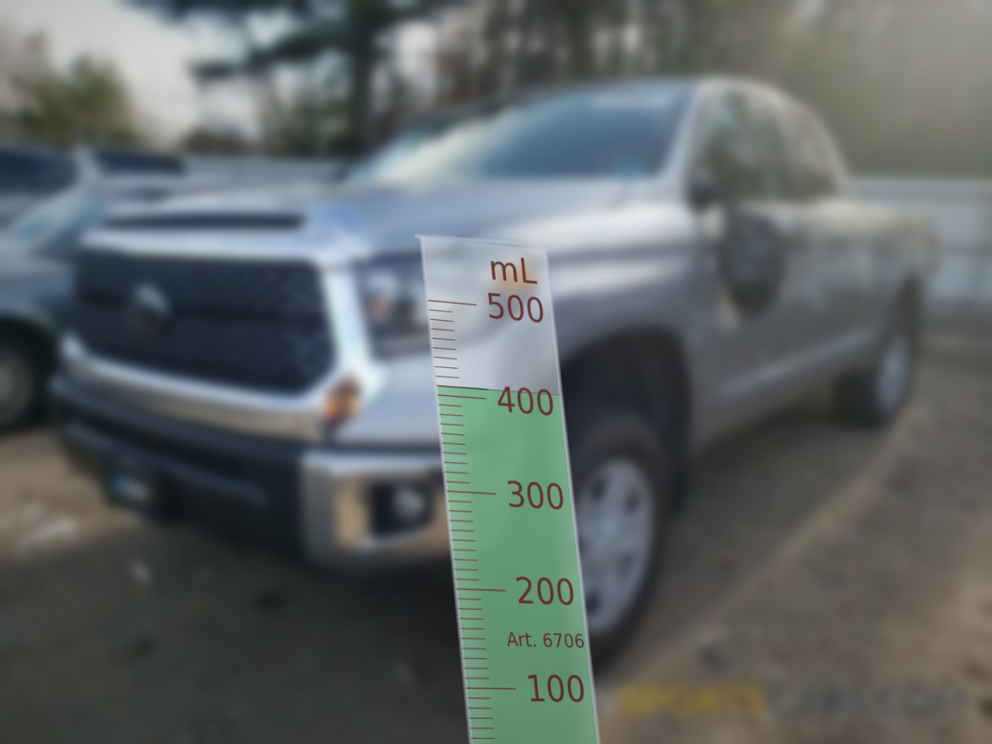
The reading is {"value": 410, "unit": "mL"}
